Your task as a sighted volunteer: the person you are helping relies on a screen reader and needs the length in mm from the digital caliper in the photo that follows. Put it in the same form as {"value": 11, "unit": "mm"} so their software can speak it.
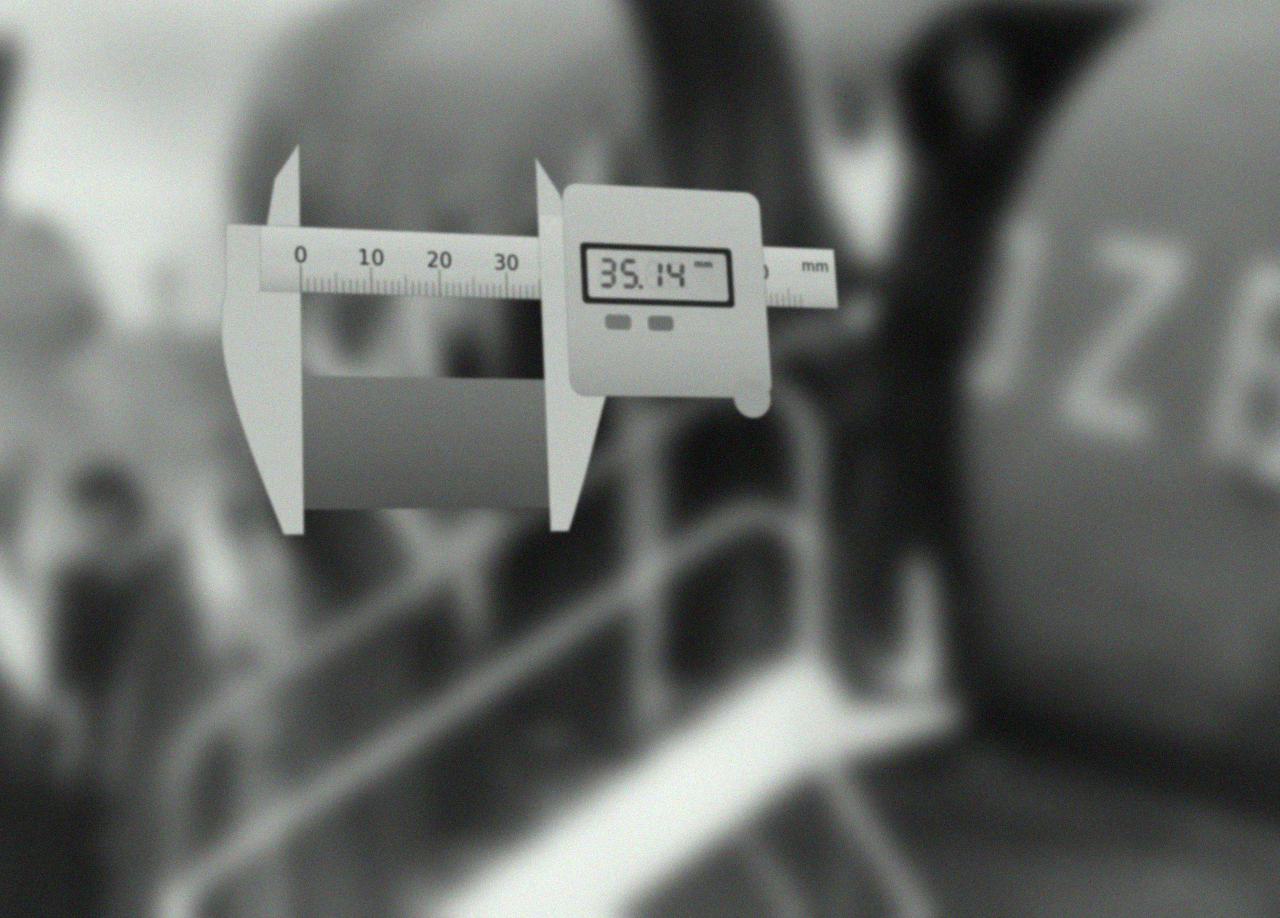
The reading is {"value": 35.14, "unit": "mm"}
